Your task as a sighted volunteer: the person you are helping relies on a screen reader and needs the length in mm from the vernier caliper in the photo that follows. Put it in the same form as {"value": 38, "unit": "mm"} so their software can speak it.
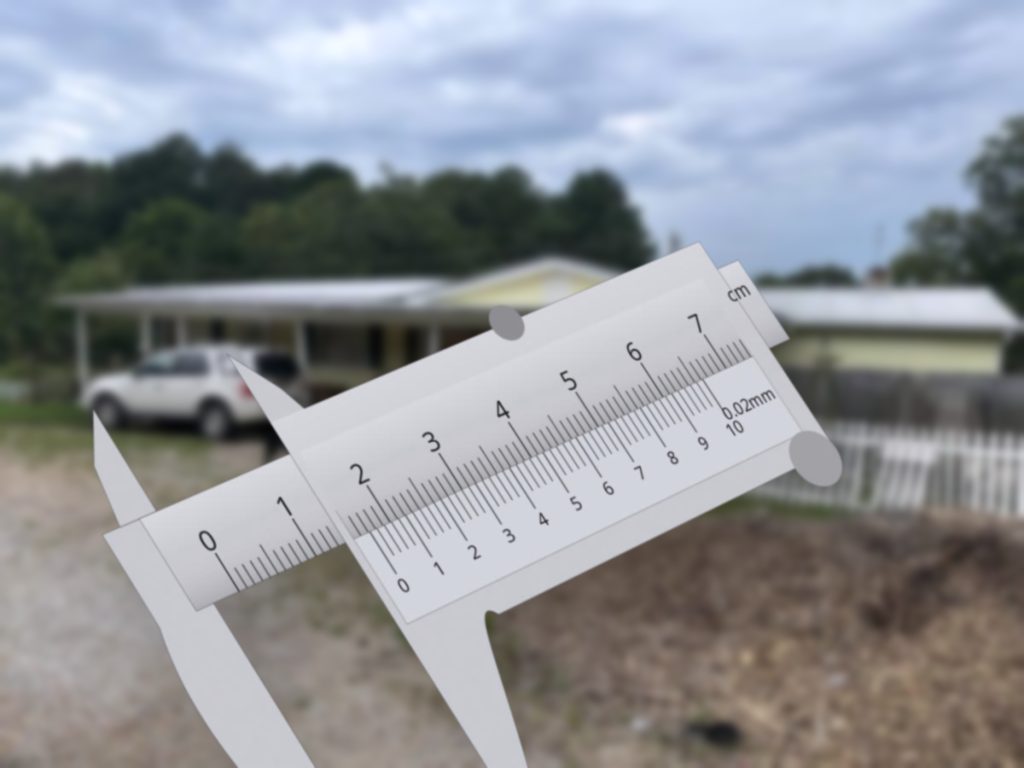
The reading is {"value": 17.2, "unit": "mm"}
